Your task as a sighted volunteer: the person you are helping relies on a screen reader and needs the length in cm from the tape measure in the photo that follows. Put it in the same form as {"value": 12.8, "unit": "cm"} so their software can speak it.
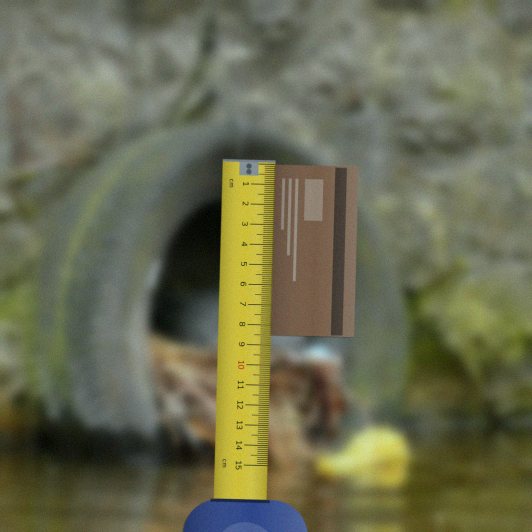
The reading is {"value": 8.5, "unit": "cm"}
